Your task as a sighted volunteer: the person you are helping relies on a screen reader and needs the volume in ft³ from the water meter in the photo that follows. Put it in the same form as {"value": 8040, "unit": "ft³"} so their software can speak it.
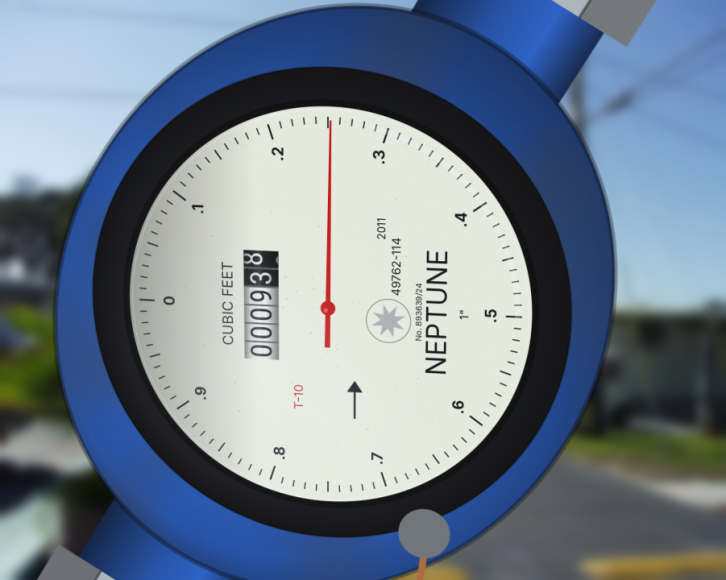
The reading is {"value": 938.25, "unit": "ft³"}
